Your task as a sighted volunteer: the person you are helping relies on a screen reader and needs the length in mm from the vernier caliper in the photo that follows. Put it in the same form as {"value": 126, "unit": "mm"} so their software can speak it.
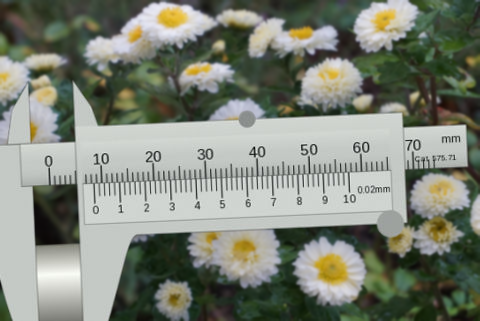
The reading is {"value": 8.5, "unit": "mm"}
